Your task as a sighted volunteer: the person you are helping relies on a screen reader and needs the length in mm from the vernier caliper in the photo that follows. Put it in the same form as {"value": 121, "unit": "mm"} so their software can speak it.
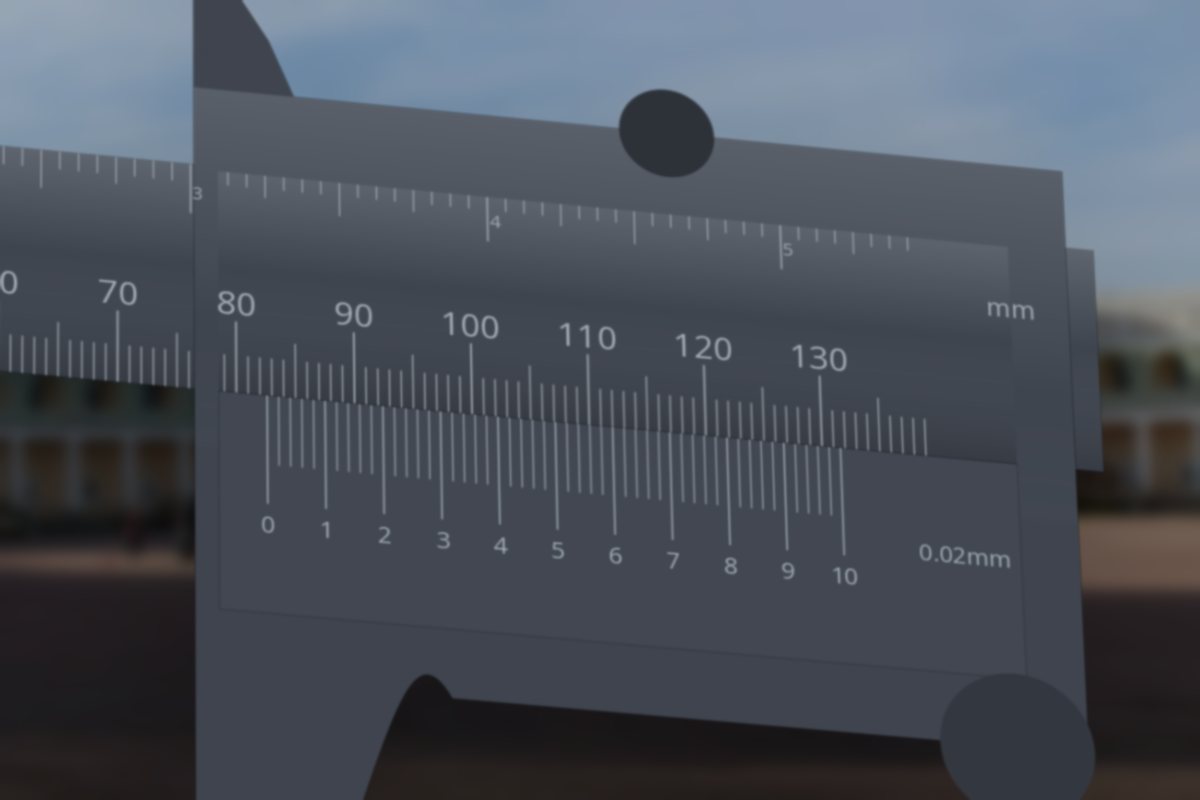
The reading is {"value": 82.6, "unit": "mm"}
